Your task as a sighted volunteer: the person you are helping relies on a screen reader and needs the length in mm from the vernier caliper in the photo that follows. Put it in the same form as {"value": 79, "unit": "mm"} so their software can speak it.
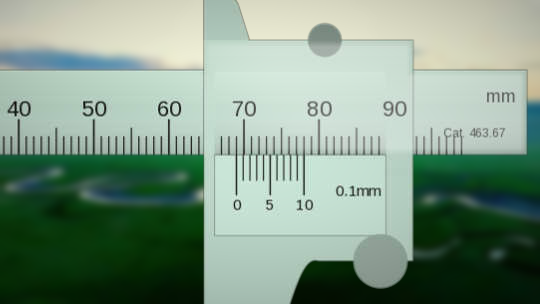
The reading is {"value": 69.0, "unit": "mm"}
